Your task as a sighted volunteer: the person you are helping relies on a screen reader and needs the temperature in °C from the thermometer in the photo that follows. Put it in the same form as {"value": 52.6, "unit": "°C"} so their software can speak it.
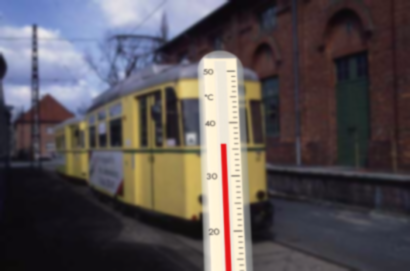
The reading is {"value": 36, "unit": "°C"}
